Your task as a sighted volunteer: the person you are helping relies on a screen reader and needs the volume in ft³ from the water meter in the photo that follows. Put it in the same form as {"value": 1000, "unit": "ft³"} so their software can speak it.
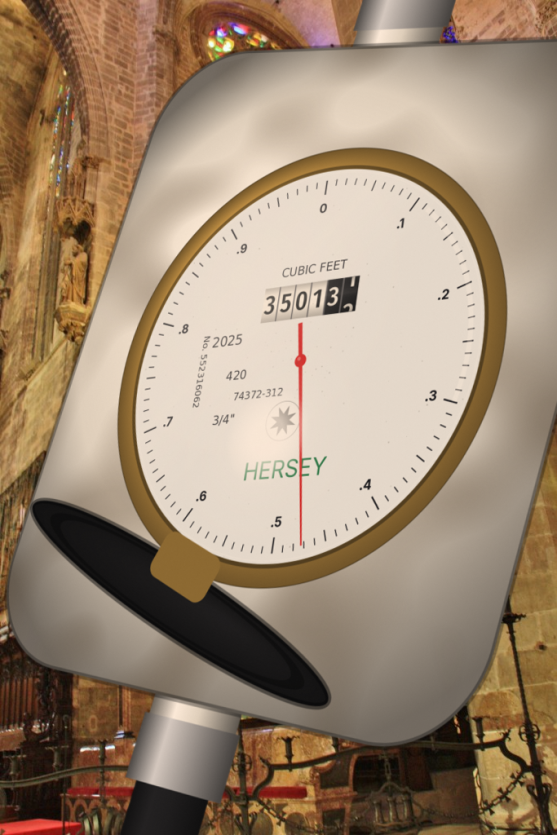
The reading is {"value": 350131.47, "unit": "ft³"}
